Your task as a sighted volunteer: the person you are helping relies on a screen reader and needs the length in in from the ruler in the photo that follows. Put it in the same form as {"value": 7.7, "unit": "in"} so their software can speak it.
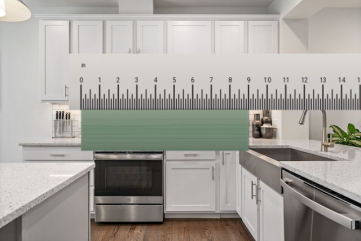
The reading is {"value": 9, "unit": "in"}
